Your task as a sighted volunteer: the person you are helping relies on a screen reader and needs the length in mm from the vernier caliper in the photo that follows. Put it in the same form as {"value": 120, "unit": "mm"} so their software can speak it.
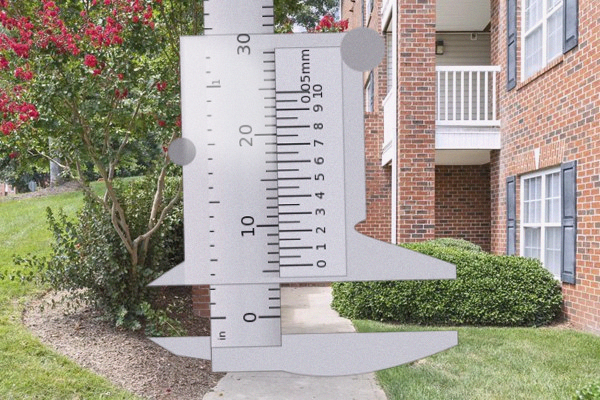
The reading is {"value": 5.6, "unit": "mm"}
